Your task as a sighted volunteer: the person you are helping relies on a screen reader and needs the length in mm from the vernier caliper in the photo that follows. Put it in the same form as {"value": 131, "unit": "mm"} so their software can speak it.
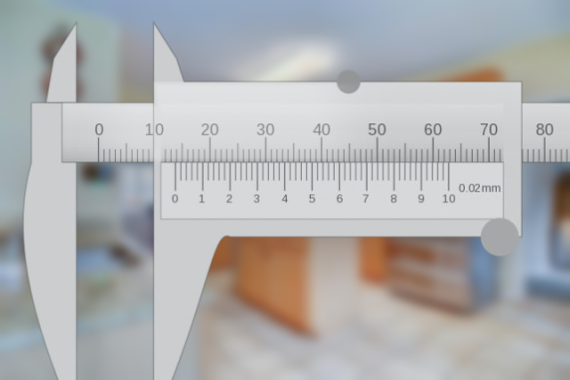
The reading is {"value": 13.8, "unit": "mm"}
